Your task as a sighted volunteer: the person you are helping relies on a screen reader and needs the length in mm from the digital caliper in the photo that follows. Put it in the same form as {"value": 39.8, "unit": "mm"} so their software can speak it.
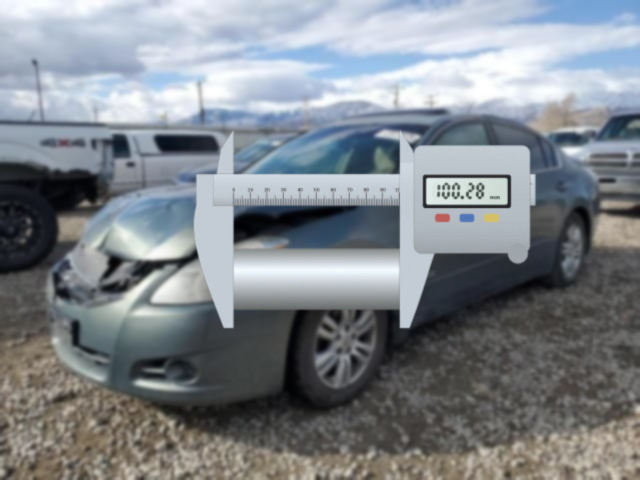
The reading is {"value": 100.28, "unit": "mm"}
